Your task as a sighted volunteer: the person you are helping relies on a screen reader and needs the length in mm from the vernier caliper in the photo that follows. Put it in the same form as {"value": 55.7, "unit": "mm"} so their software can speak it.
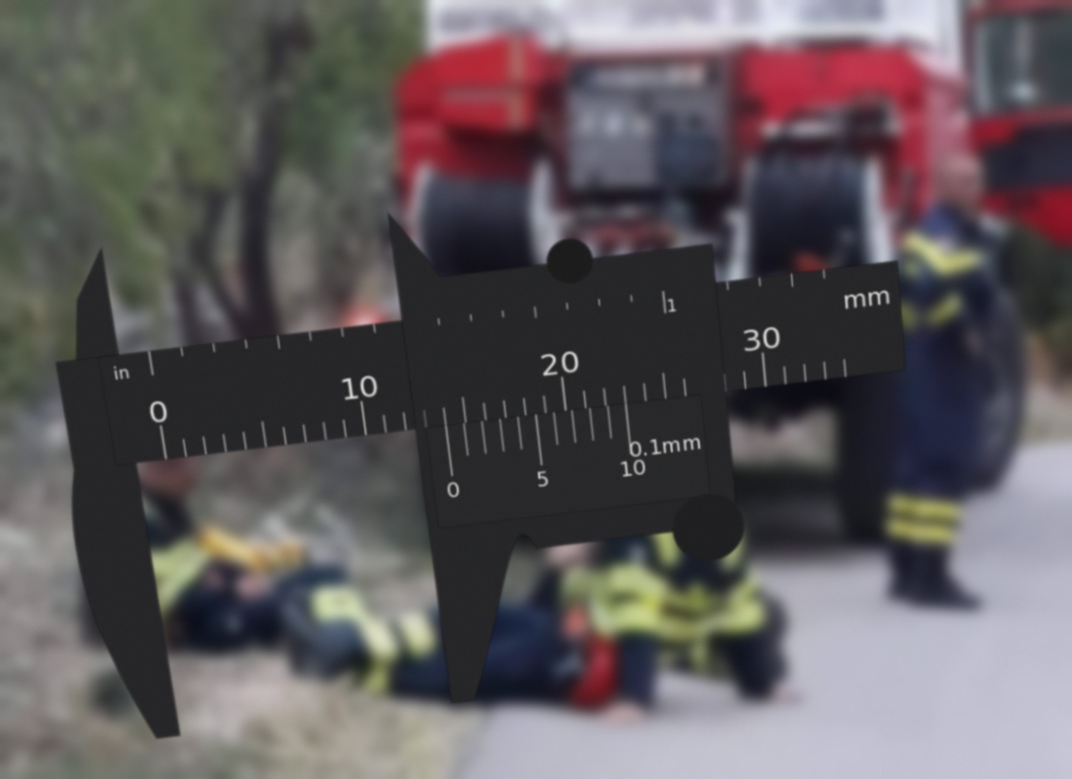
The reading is {"value": 14.0, "unit": "mm"}
